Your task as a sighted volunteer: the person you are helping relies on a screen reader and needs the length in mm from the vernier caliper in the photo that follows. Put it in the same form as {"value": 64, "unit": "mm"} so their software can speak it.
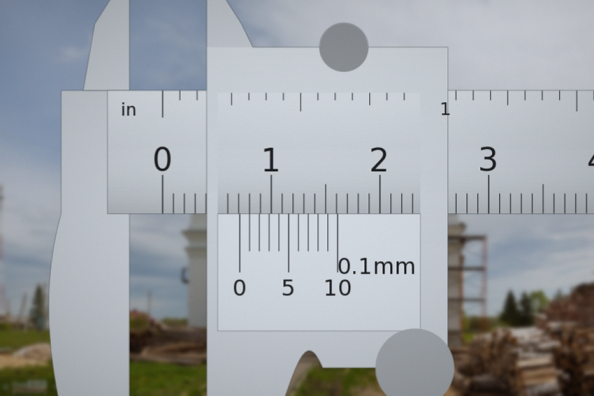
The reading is {"value": 7.1, "unit": "mm"}
